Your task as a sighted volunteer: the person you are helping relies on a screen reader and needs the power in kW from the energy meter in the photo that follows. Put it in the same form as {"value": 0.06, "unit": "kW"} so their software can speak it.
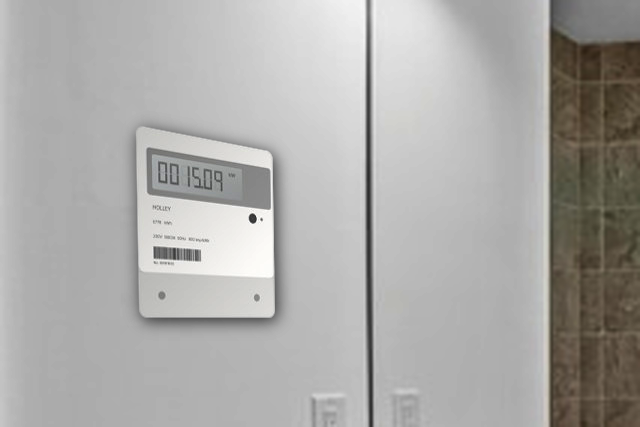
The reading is {"value": 15.09, "unit": "kW"}
